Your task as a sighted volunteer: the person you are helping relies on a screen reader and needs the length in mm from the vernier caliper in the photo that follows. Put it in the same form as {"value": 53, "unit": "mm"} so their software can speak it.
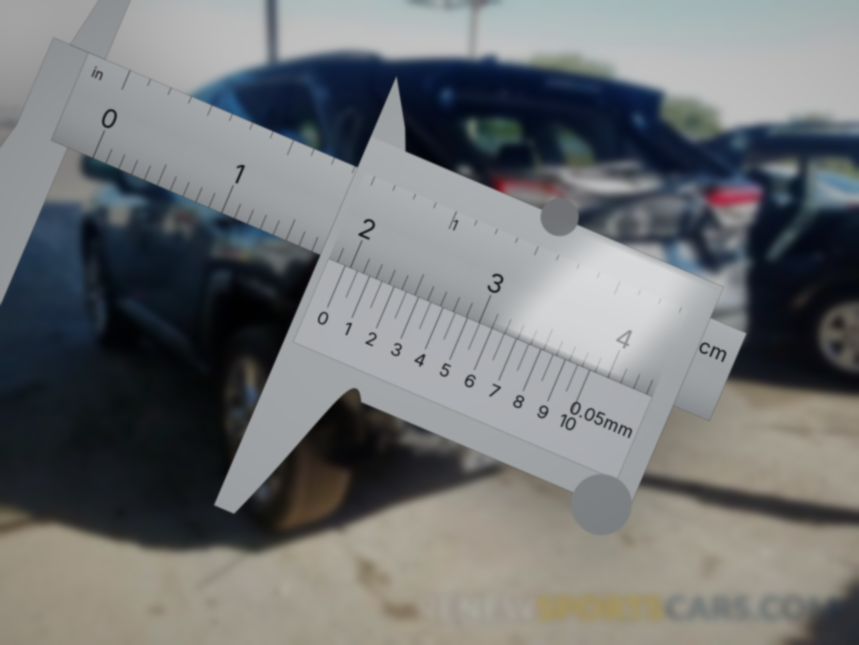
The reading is {"value": 19.6, "unit": "mm"}
